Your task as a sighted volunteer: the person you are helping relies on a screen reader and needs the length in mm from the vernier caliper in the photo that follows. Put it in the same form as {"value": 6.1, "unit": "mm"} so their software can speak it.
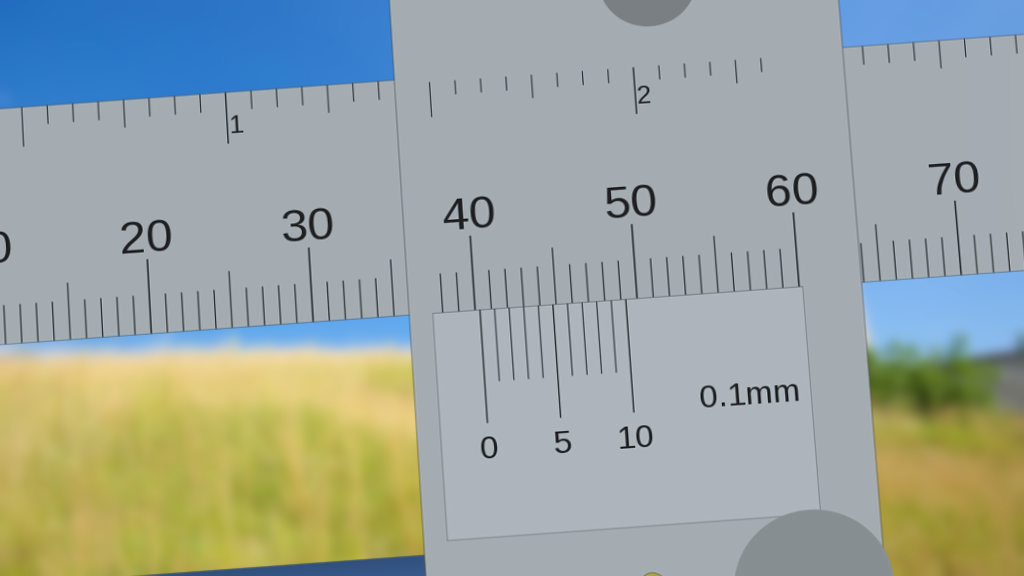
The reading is {"value": 40.3, "unit": "mm"}
